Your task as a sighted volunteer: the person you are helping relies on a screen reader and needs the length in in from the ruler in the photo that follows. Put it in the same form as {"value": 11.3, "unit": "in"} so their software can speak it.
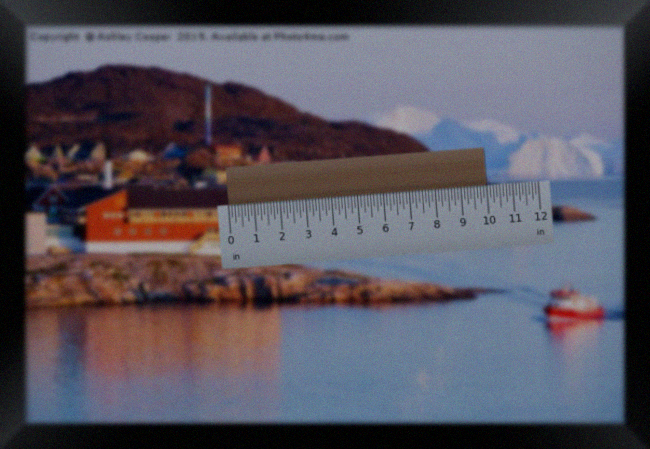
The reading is {"value": 10, "unit": "in"}
